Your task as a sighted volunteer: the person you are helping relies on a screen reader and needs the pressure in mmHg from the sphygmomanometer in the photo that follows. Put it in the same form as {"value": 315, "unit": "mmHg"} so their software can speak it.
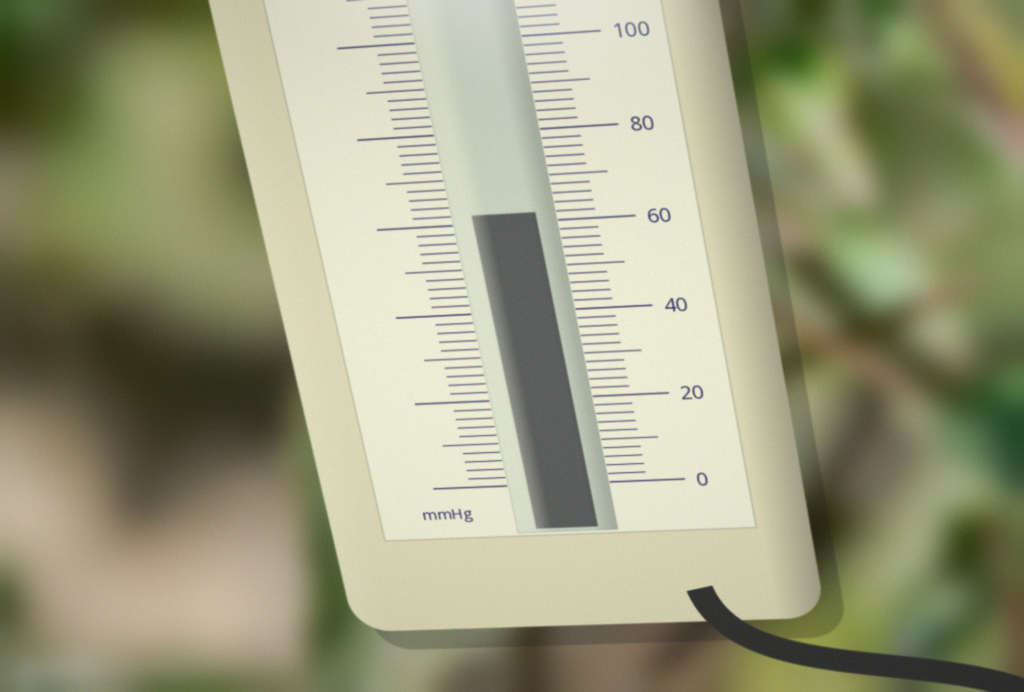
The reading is {"value": 62, "unit": "mmHg"}
